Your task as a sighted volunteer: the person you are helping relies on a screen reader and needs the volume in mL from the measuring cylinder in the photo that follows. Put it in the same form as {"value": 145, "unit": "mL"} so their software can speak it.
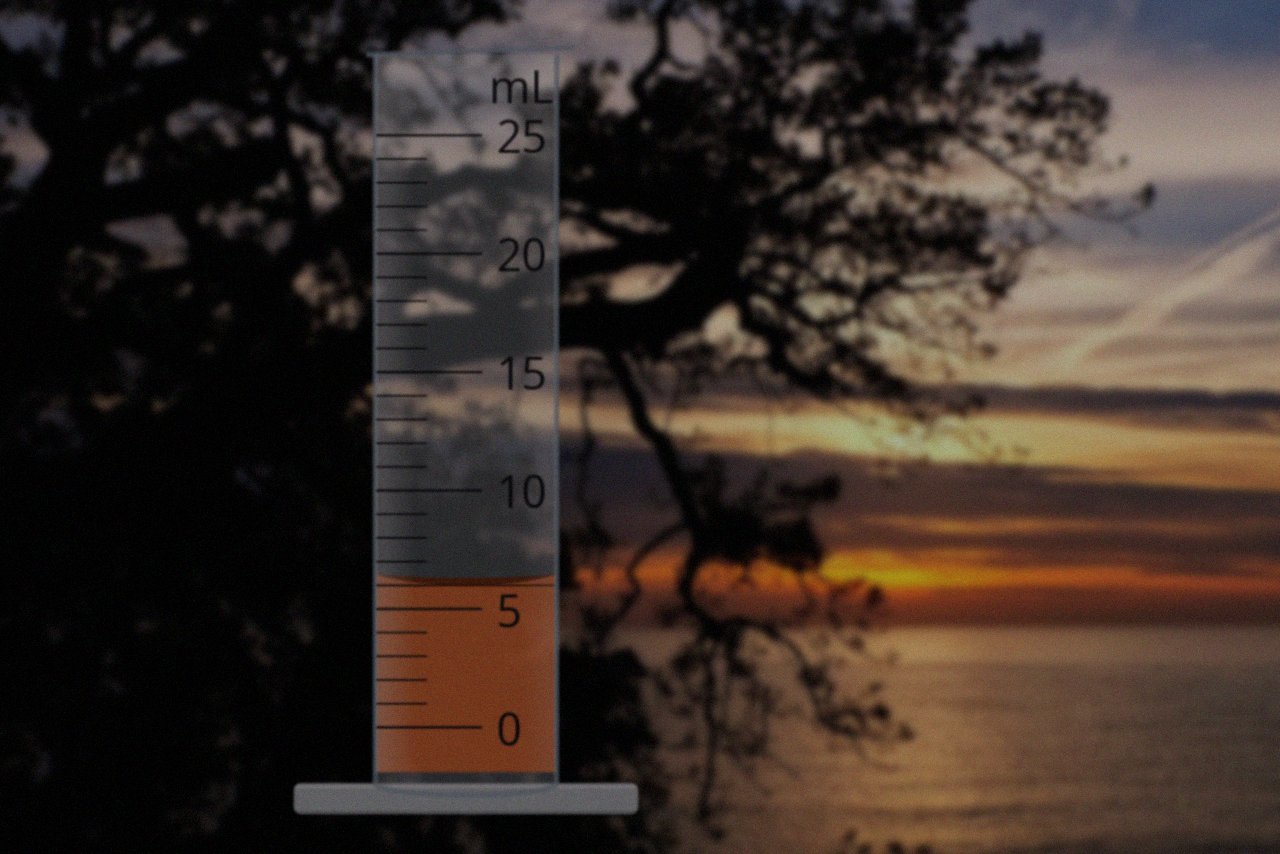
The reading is {"value": 6, "unit": "mL"}
